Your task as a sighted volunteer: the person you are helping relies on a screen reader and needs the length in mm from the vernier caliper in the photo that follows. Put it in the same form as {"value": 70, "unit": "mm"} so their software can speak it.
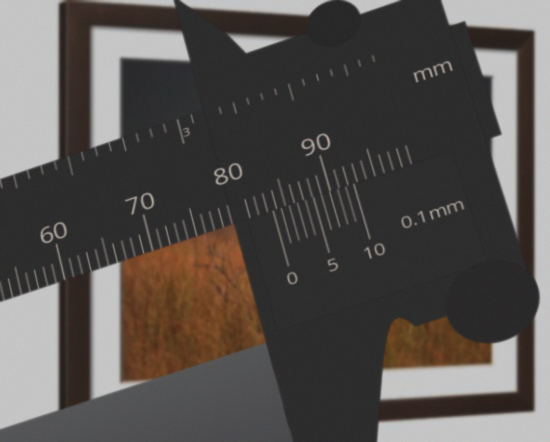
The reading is {"value": 83.6, "unit": "mm"}
